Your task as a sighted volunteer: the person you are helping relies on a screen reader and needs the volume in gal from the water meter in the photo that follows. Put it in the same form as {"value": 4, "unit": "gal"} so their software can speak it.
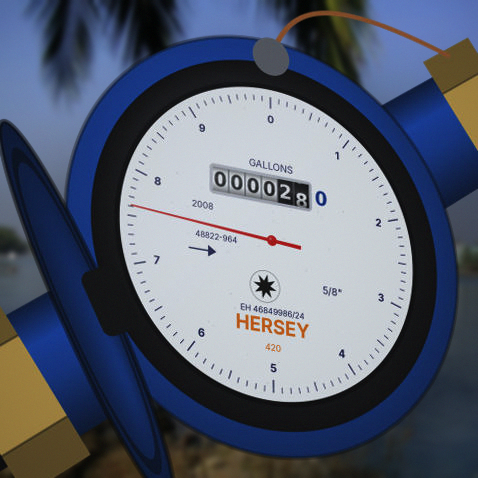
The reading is {"value": 277.6, "unit": "gal"}
